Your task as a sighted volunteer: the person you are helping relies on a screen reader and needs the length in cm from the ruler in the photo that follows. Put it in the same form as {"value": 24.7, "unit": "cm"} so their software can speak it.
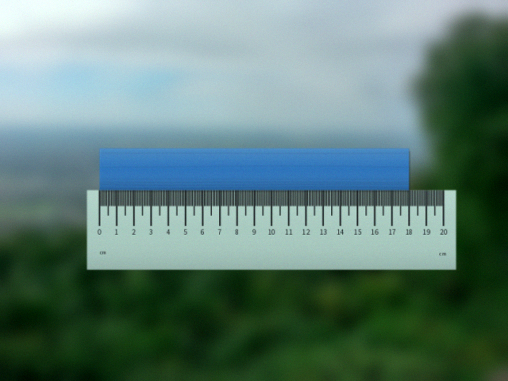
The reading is {"value": 18, "unit": "cm"}
